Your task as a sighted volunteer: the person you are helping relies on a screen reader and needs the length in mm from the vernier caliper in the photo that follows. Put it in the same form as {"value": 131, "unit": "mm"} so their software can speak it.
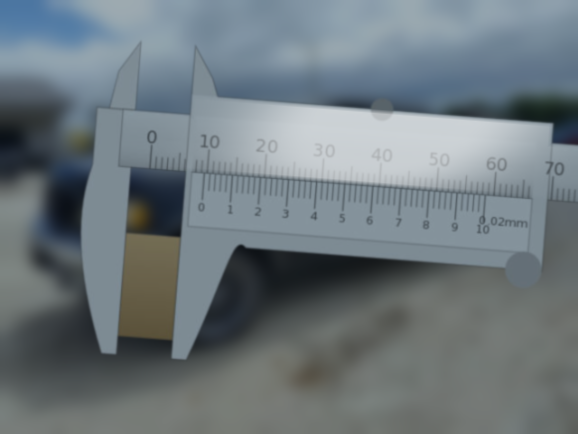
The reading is {"value": 9.5, "unit": "mm"}
